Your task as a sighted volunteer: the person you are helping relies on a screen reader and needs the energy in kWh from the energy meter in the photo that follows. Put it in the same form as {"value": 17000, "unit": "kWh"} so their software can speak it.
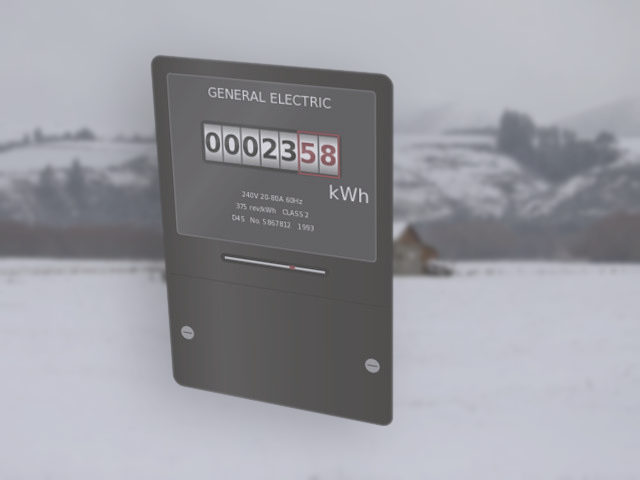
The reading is {"value": 23.58, "unit": "kWh"}
